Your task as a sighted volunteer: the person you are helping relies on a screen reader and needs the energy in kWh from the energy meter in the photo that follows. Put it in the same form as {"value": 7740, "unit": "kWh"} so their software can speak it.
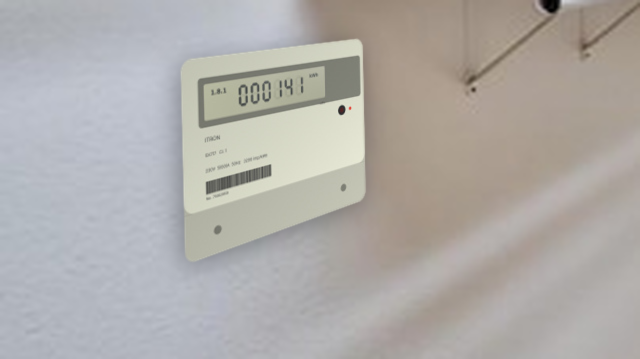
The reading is {"value": 141, "unit": "kWh"}
